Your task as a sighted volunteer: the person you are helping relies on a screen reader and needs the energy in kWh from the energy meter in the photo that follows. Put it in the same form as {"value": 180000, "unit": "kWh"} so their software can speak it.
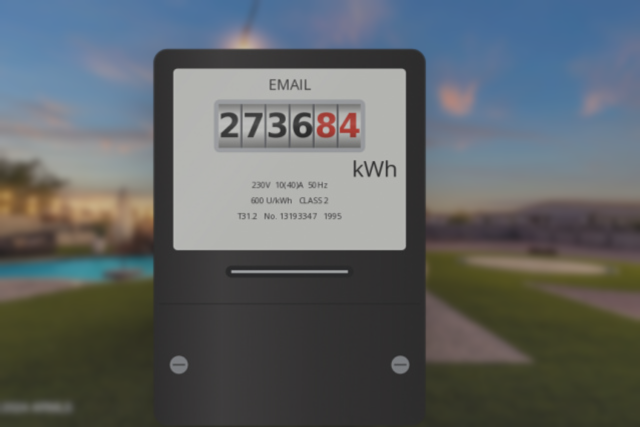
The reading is {"value": 2736.84, "unit": "kWh"}
